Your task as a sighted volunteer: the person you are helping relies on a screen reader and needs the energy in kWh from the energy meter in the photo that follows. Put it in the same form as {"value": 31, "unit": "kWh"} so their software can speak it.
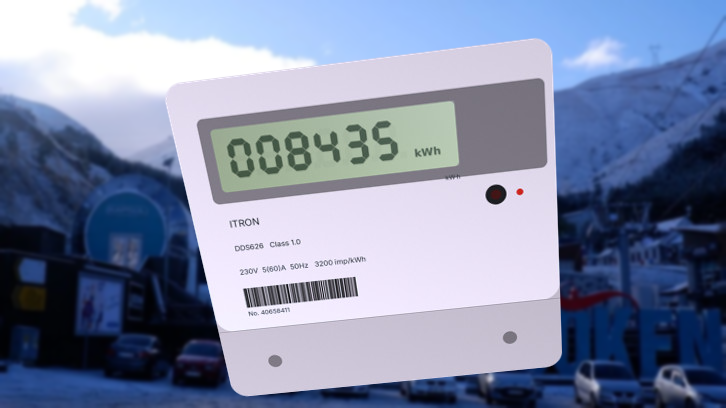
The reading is {"value": 8435, "unit": "kWh"}
